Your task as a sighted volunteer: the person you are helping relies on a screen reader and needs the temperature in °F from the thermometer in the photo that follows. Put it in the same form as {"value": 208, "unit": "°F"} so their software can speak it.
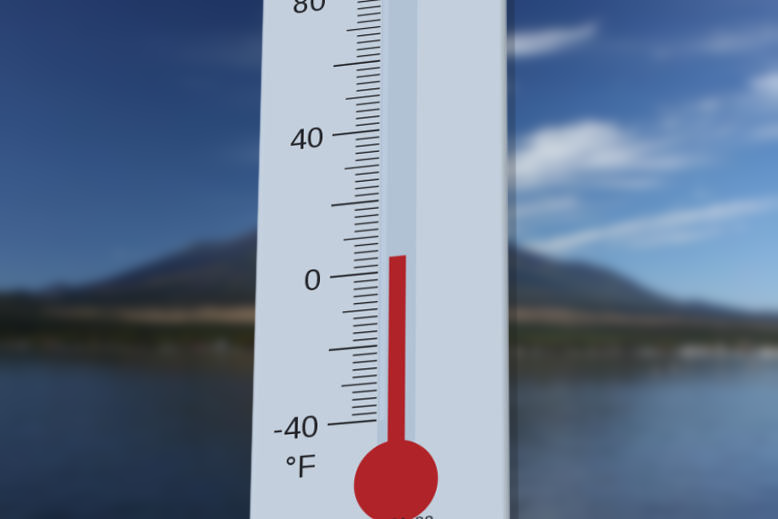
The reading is {"value": 4, "unit": "°F"}
